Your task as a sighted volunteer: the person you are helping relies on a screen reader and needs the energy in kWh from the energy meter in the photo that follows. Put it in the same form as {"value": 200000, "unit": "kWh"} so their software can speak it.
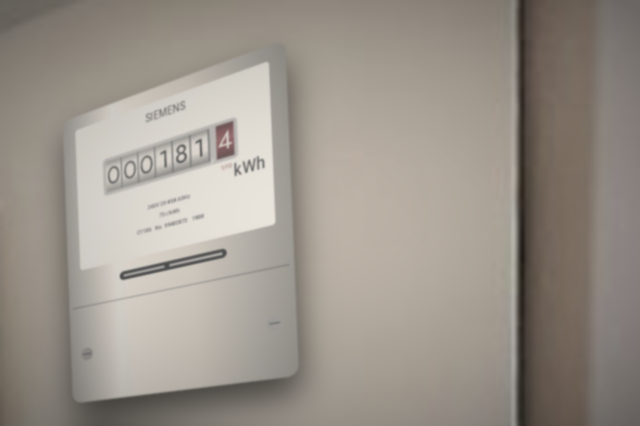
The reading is {"value": 181.4, "unit": "kWh"}
